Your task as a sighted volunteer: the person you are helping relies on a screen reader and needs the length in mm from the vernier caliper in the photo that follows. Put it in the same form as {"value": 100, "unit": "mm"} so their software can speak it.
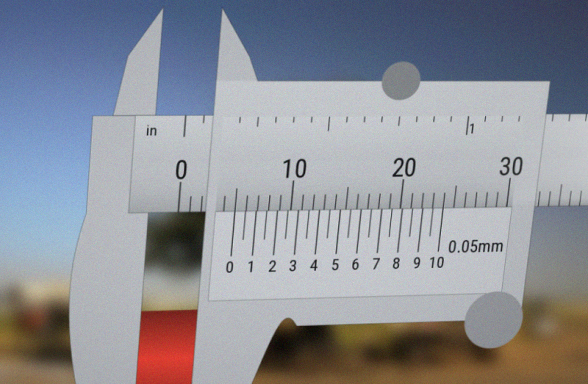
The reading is {"value": 5.0, "unit": "mm"}
